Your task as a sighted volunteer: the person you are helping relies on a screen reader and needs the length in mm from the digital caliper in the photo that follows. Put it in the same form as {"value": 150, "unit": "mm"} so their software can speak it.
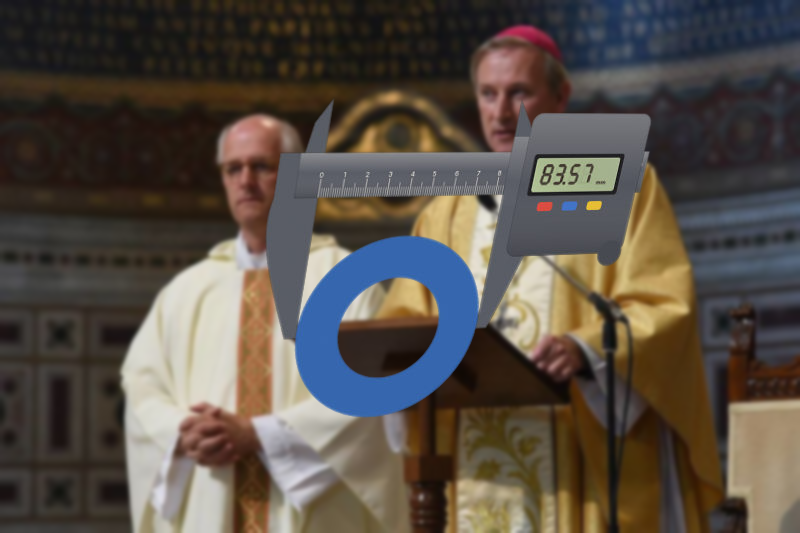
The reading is {"value": 83.57, "unit": "mm"}
